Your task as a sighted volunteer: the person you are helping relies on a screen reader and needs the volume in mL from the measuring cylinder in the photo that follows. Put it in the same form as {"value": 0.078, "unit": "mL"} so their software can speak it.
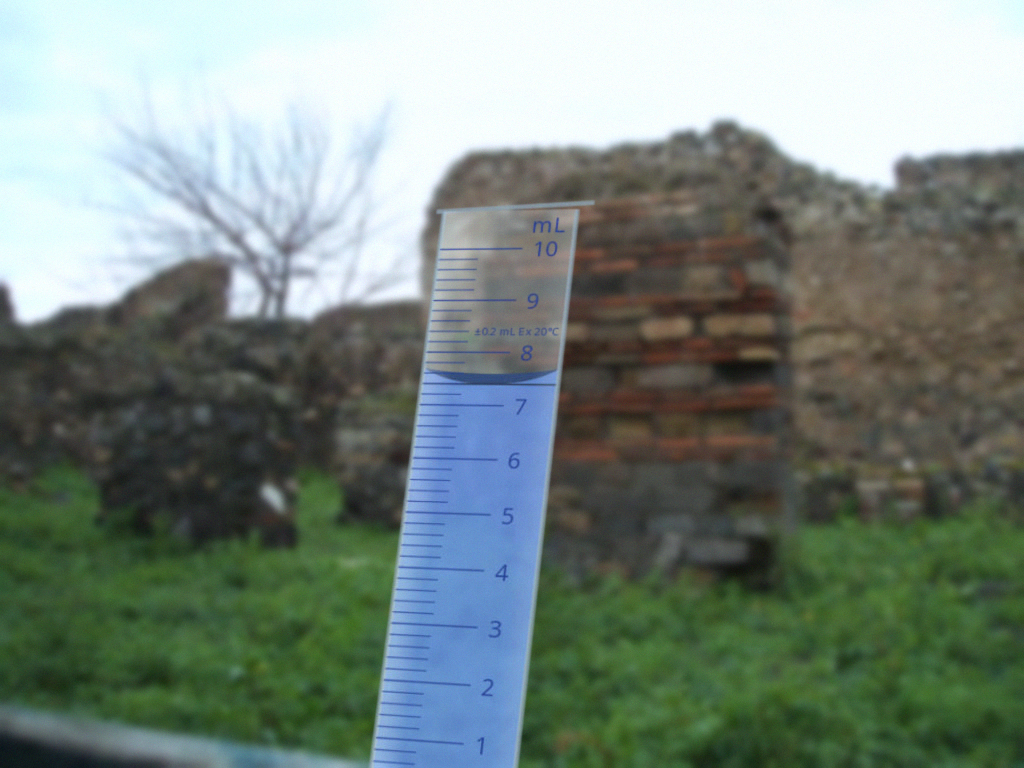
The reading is {"value": 7.4, "unit": "mL"}
